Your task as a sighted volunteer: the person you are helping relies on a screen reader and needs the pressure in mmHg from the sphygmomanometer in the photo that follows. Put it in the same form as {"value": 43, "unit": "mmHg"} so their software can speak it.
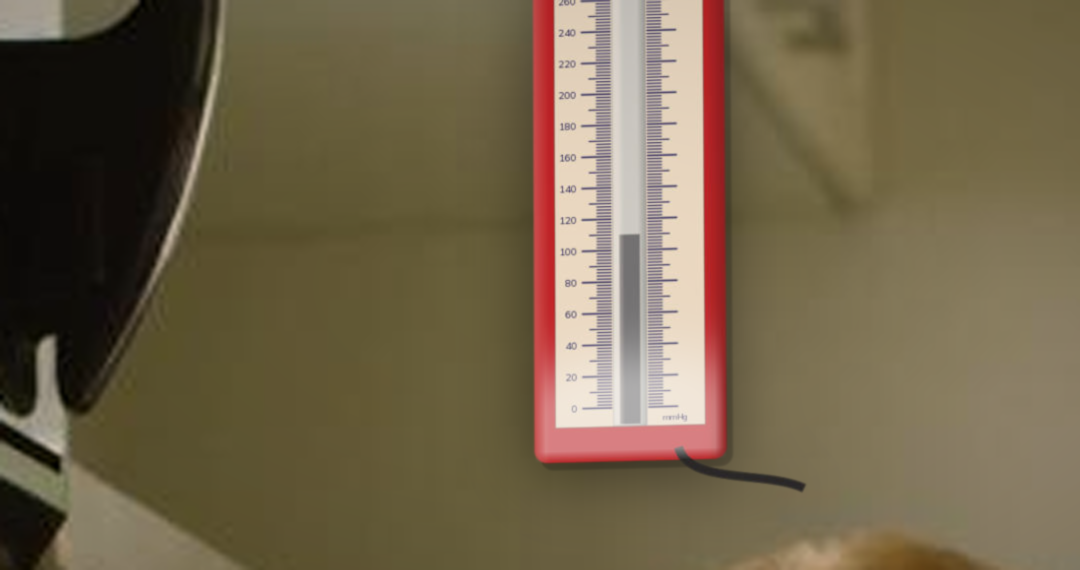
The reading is {"value": 110, "unit": "mmHg"}
